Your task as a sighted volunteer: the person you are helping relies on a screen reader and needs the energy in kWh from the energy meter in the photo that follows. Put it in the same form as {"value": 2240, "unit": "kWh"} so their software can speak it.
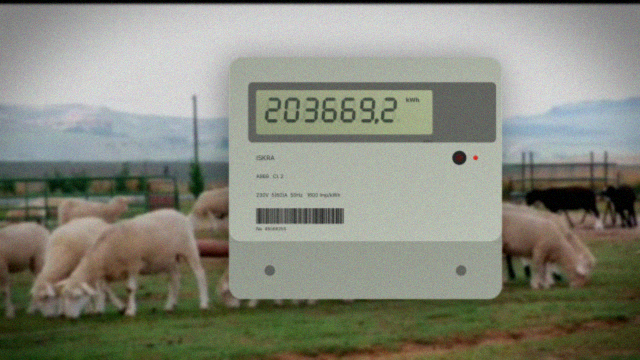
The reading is {"value": 203669.2, "unit": "kWh"}
